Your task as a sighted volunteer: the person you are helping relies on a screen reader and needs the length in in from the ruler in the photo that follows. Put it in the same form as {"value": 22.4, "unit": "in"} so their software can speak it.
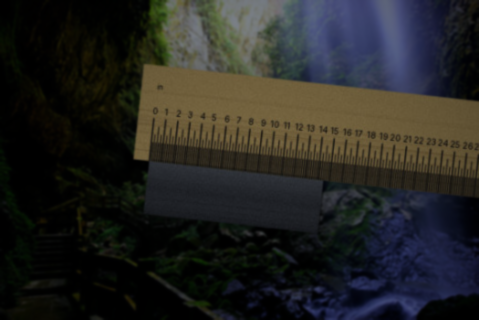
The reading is {"value": 14.5, "unit": "in"}
